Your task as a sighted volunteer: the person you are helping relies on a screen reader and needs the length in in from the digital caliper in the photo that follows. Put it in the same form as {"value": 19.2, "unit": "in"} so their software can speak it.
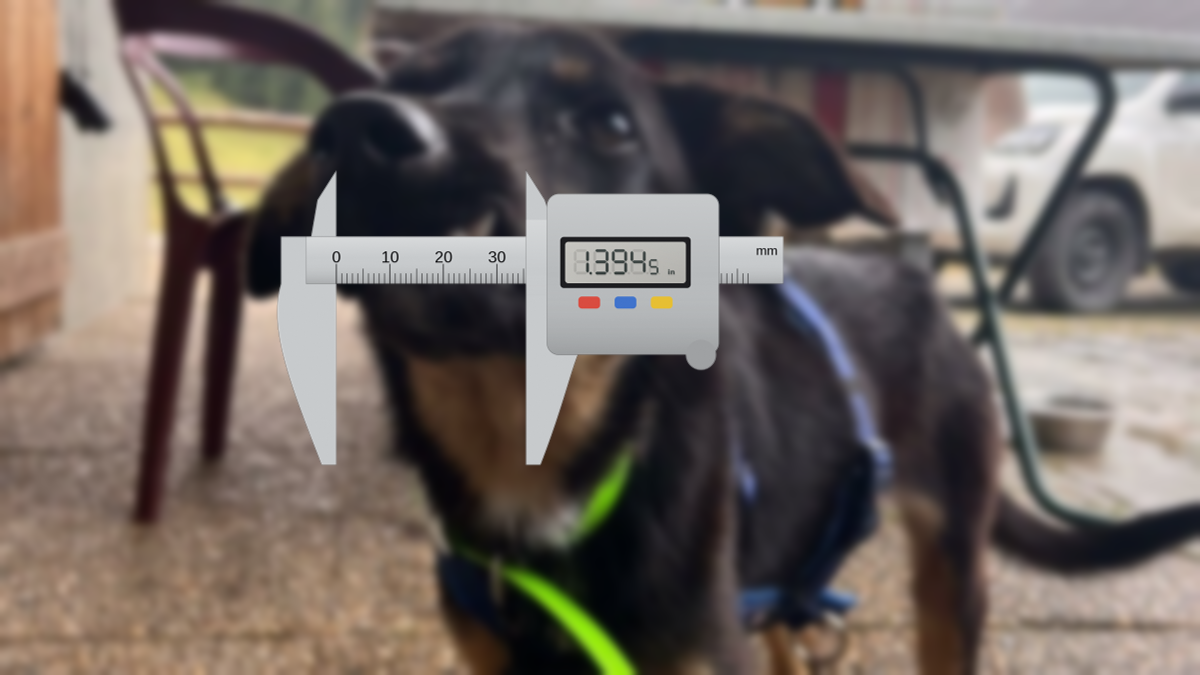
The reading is {"value": 1.3945, "unit": "in"}
